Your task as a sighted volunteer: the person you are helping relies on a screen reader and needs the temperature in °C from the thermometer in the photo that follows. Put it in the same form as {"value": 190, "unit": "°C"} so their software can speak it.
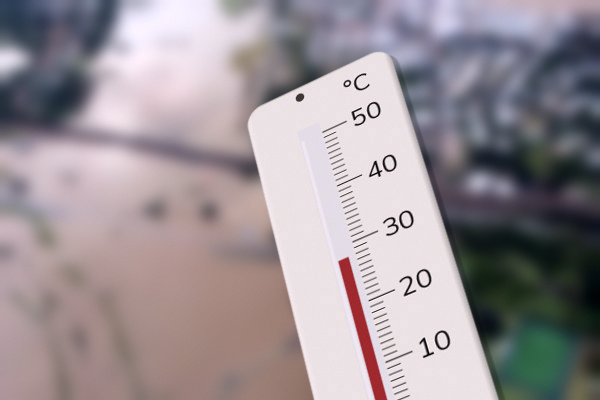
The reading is {"value": 28, "unit": "°C"}
